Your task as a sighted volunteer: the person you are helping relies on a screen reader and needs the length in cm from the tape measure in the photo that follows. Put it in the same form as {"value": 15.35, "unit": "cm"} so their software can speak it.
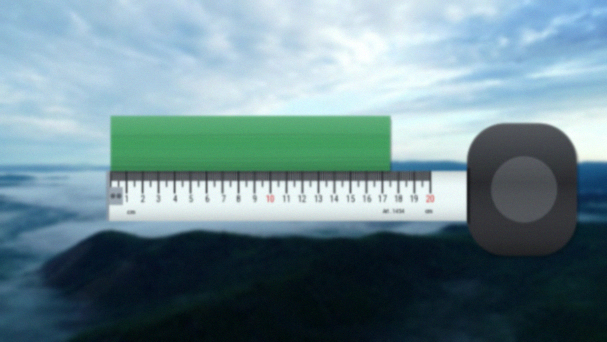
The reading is {"value": 17.5, "unit": "cm"}
